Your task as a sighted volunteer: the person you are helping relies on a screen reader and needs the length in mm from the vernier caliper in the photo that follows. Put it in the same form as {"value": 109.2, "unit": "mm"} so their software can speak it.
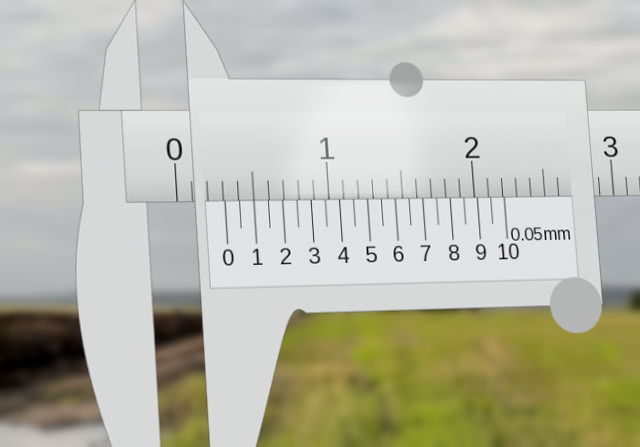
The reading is {"value": 3.1, "unit": "mm"}
